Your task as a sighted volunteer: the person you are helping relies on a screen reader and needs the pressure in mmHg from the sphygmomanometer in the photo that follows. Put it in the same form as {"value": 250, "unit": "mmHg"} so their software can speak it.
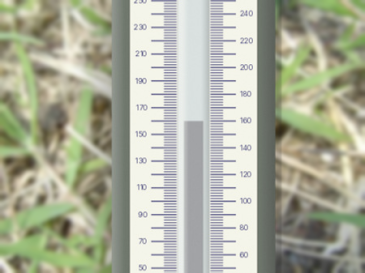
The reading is {"value": 160, "unit": "mmHg"}
